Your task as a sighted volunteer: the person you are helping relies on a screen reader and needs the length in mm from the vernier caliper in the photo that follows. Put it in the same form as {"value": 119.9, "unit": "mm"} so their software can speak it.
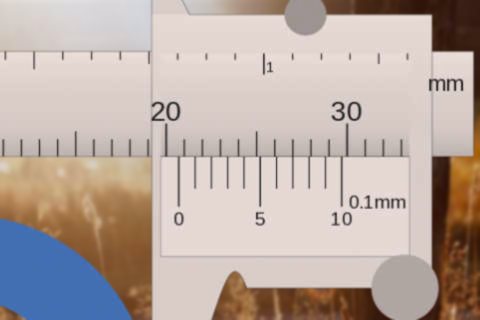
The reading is {"value": 20.7, "unit": "mm"}
